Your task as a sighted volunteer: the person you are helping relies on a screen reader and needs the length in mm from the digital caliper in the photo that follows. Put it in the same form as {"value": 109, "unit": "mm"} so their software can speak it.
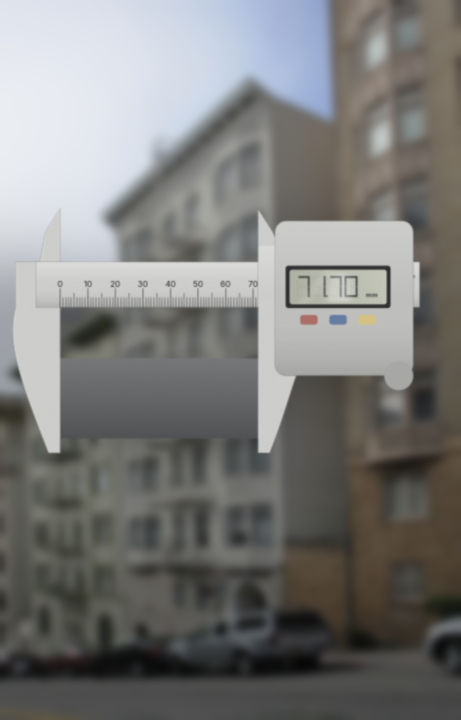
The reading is {"value": 71.70, "unit": "mm"}
